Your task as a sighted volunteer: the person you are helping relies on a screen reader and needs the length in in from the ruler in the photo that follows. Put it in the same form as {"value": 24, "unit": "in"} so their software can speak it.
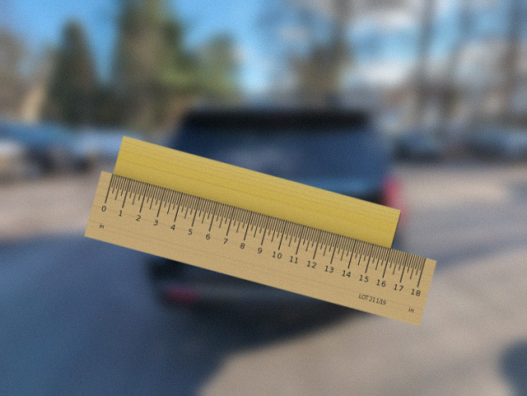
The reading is {"value": 16, "unit": "in"}
